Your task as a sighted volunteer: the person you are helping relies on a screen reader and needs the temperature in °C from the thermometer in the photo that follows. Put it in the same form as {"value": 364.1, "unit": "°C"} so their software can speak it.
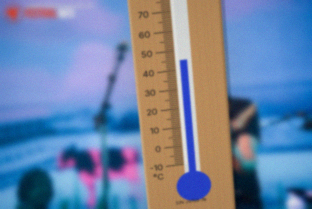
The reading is {"value": 45, "unit": "°C"}
